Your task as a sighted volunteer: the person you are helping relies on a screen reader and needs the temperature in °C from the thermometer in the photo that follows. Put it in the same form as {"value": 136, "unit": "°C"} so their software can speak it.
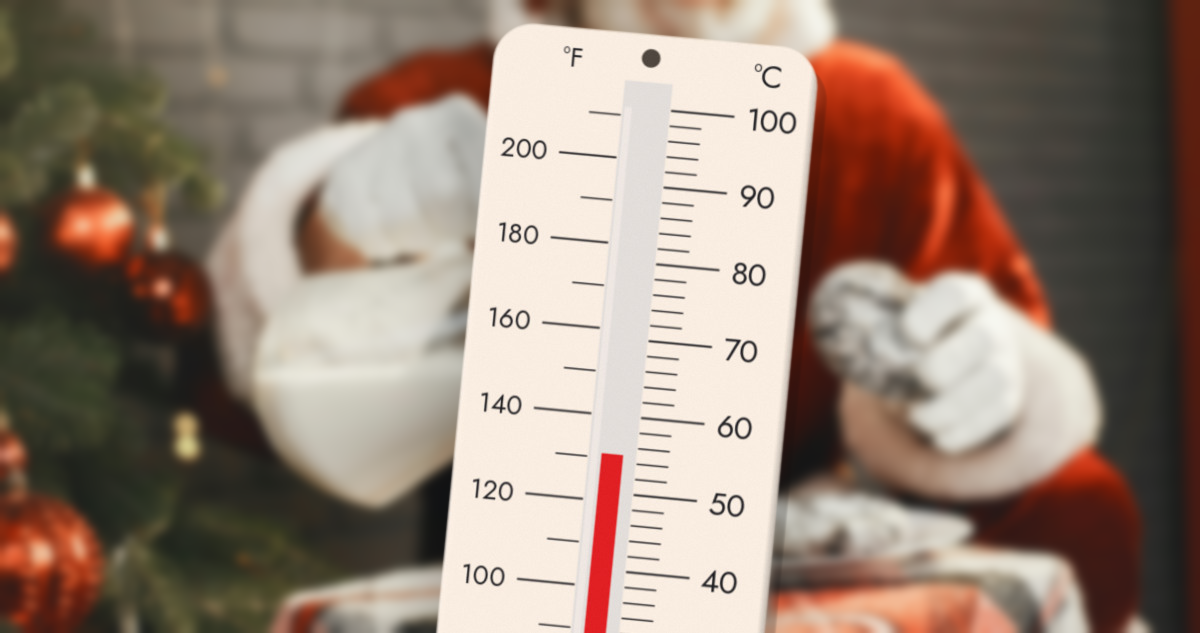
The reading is {"value": 55, "unit": "°C"}
